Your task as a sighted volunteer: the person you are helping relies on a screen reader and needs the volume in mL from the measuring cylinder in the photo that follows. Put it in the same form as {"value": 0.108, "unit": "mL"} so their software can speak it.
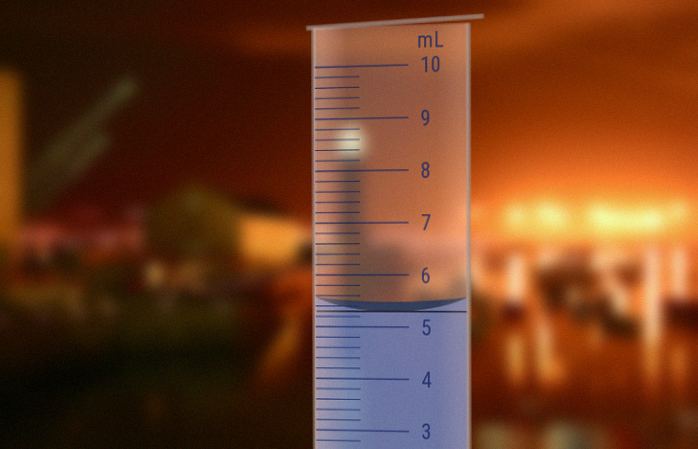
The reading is {"value": 5.3, "unit": "mL"}
